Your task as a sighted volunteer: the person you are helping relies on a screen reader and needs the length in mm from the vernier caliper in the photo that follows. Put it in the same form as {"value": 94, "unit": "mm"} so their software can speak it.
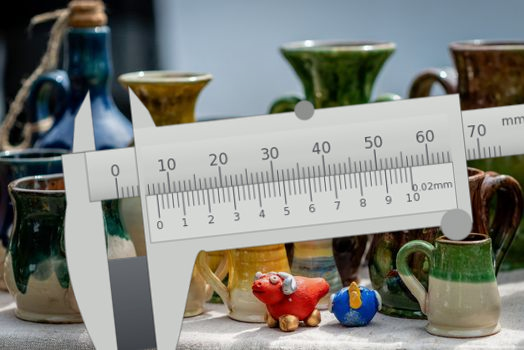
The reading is {"value": 7.5, "unit": "mm"}
